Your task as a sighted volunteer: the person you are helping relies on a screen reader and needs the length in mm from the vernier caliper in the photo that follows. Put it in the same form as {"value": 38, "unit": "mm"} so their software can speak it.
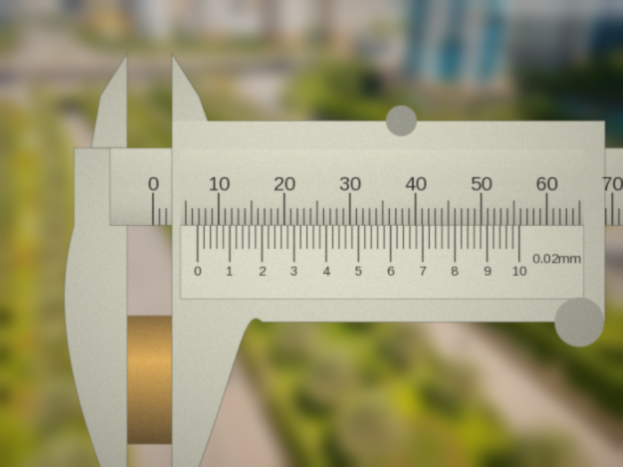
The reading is {"value": 6.8, "unit": "mm"}
